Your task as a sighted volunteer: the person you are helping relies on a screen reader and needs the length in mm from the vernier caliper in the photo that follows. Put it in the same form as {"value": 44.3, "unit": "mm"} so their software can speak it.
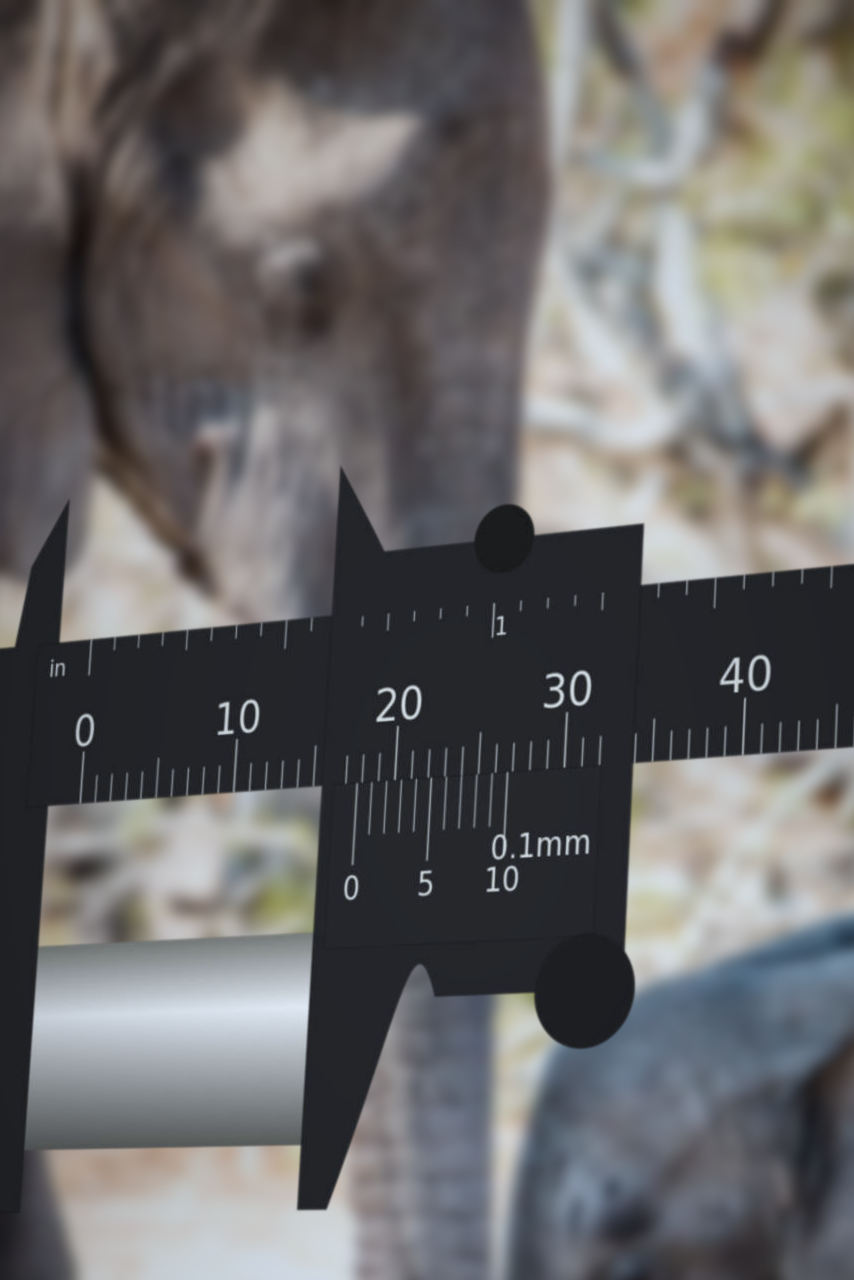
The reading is {"value": 17.7, "unit": "mm"}
